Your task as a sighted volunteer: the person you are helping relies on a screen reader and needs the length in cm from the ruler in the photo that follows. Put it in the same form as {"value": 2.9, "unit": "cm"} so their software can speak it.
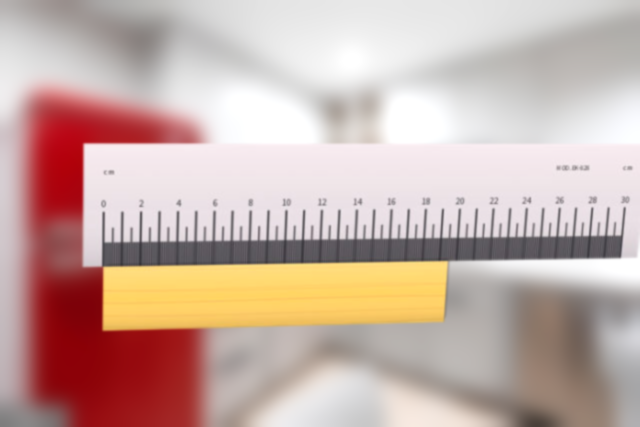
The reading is {"value": 19.5, "unit": "cm"}
